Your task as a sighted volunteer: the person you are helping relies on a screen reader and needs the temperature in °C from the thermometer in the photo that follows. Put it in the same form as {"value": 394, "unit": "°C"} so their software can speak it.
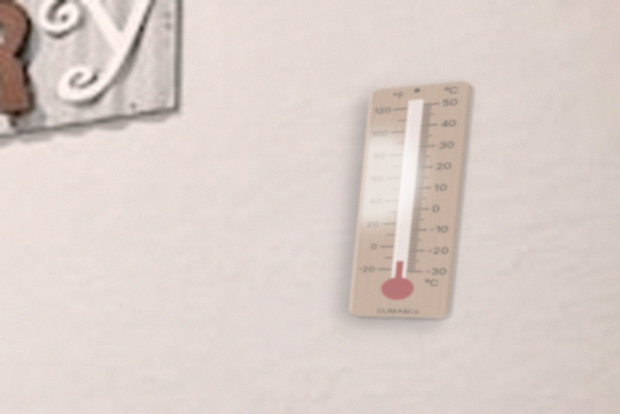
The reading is {"value": -25, "unit": "°C"}
